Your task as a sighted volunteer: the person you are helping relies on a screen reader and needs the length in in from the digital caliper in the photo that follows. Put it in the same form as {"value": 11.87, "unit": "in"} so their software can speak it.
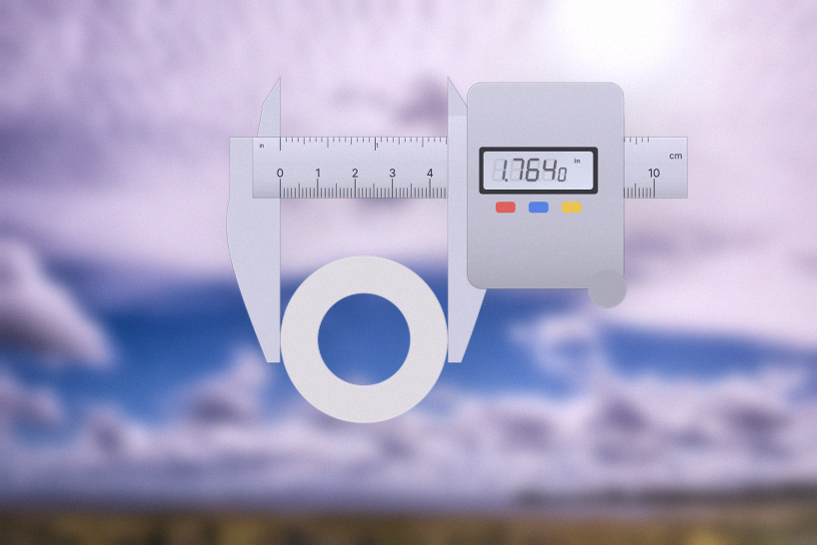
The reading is {"value": 1.7640, "unit": "in"}
